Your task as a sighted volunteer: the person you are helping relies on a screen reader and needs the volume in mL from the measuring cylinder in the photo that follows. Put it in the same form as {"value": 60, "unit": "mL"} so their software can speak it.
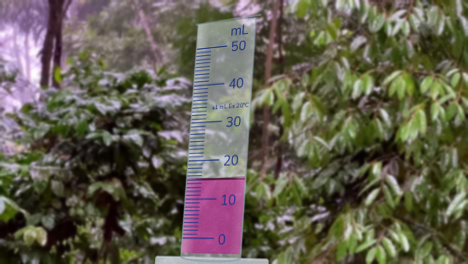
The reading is {"value": 15, "unit": "mL"}
